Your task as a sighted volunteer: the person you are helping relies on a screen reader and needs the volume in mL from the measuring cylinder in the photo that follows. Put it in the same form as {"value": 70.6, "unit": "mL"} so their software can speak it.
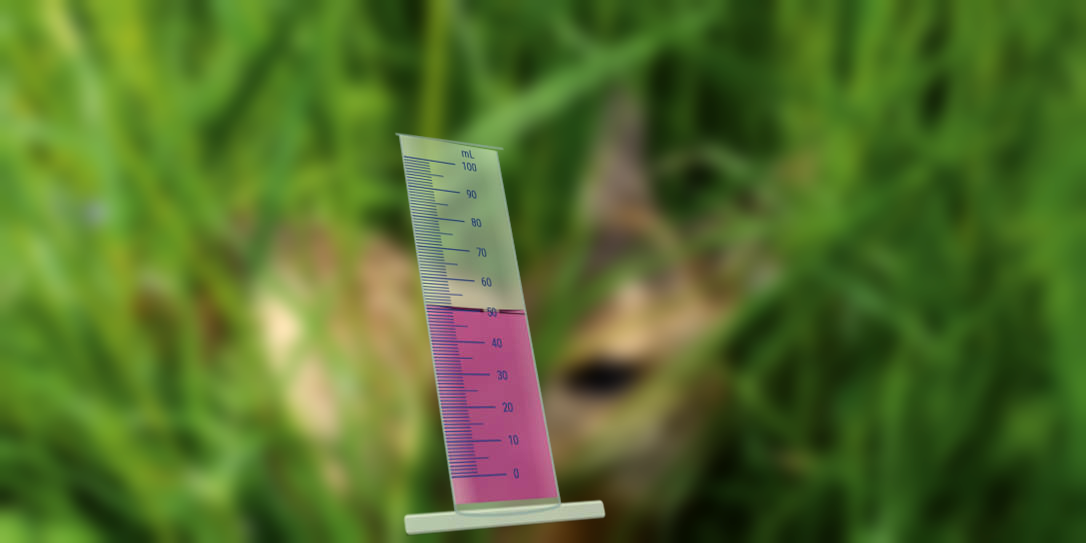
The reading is {"value": 50, "unit": "mL"}
